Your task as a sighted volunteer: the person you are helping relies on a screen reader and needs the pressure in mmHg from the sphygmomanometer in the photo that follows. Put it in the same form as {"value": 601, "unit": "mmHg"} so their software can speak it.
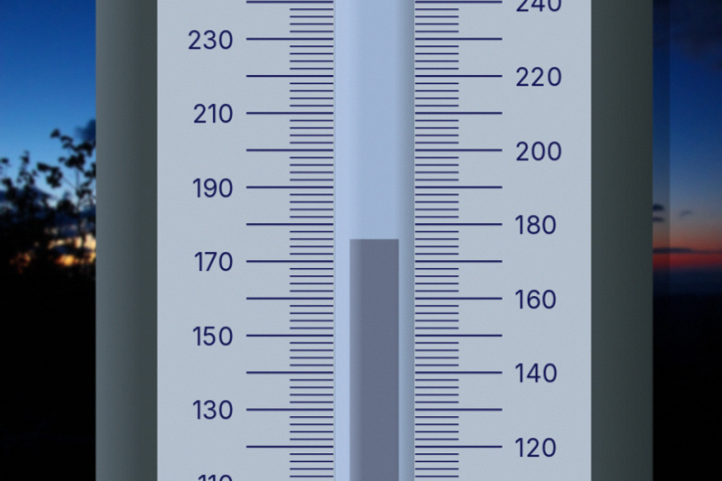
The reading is {"value": 176, "unit": "mmHg"}
